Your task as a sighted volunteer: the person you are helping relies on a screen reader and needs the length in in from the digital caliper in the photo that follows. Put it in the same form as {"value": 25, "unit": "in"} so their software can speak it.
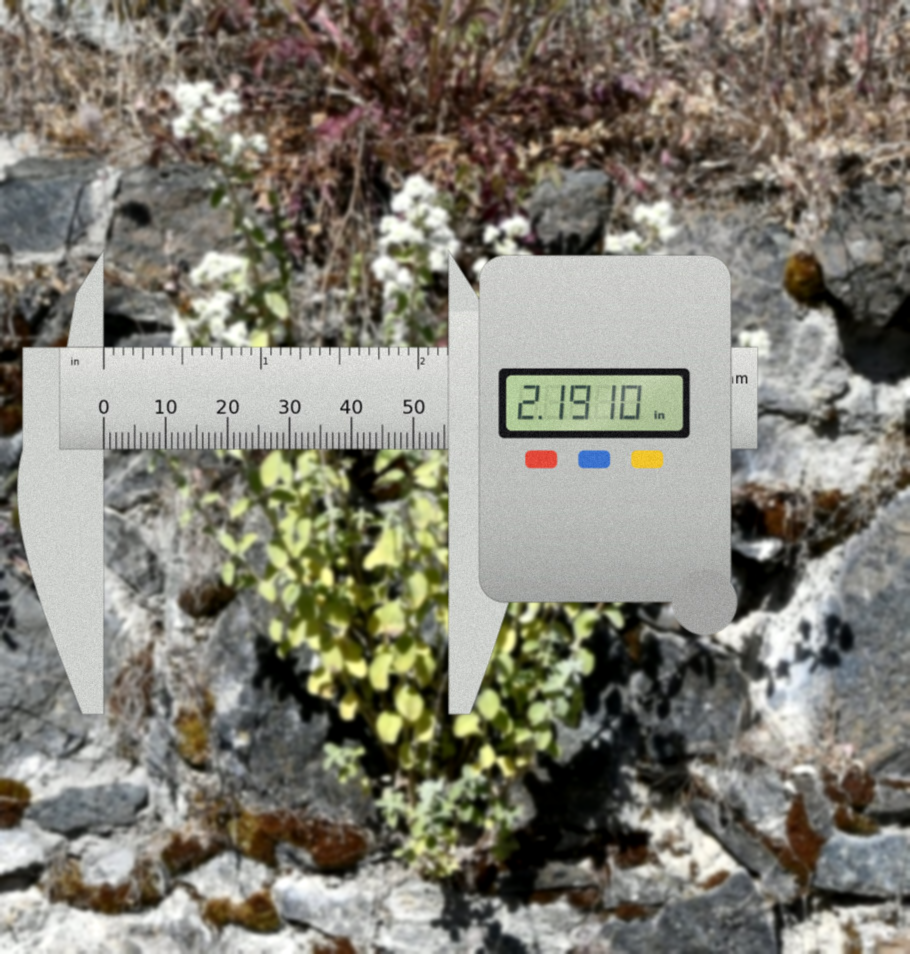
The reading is {"value": 2.1910, "unit": "in"}
